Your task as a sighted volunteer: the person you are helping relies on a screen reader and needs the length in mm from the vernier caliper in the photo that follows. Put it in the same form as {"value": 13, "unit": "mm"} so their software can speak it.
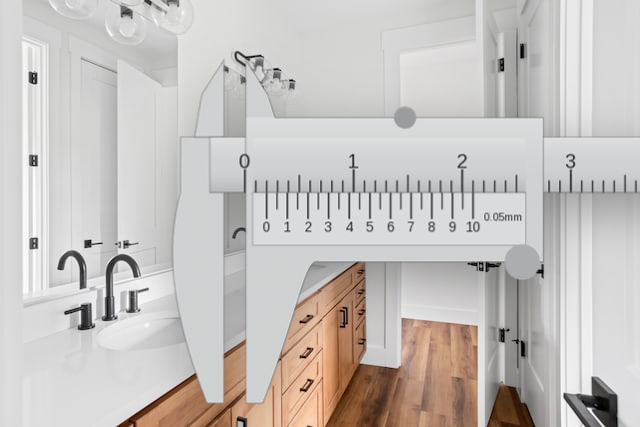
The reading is {"value": 2.0, "unit": "mm"}
